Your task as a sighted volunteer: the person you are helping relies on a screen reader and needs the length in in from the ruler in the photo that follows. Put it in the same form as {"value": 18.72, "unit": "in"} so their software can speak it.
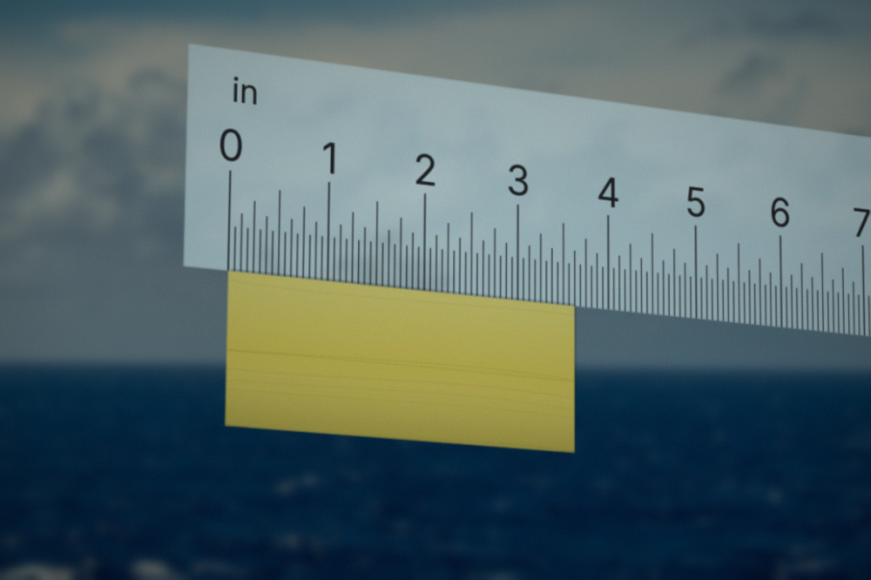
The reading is {"value": 3.625, "unit": "in"}
